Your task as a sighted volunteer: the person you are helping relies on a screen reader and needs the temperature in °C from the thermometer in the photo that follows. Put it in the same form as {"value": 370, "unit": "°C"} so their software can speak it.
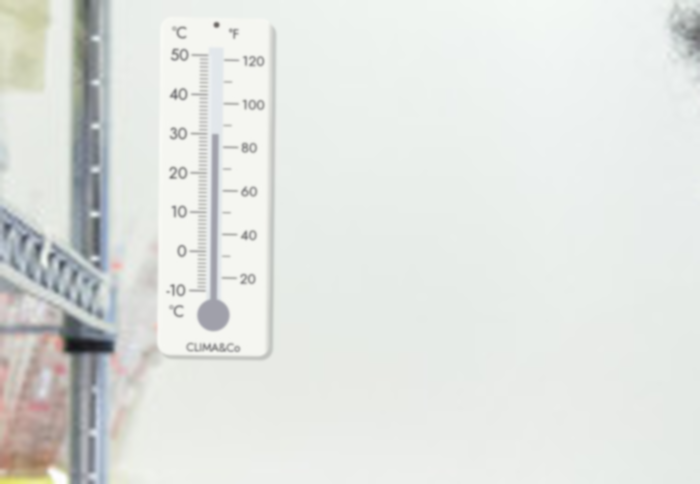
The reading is {"value": 30, "unit": "°C"}
